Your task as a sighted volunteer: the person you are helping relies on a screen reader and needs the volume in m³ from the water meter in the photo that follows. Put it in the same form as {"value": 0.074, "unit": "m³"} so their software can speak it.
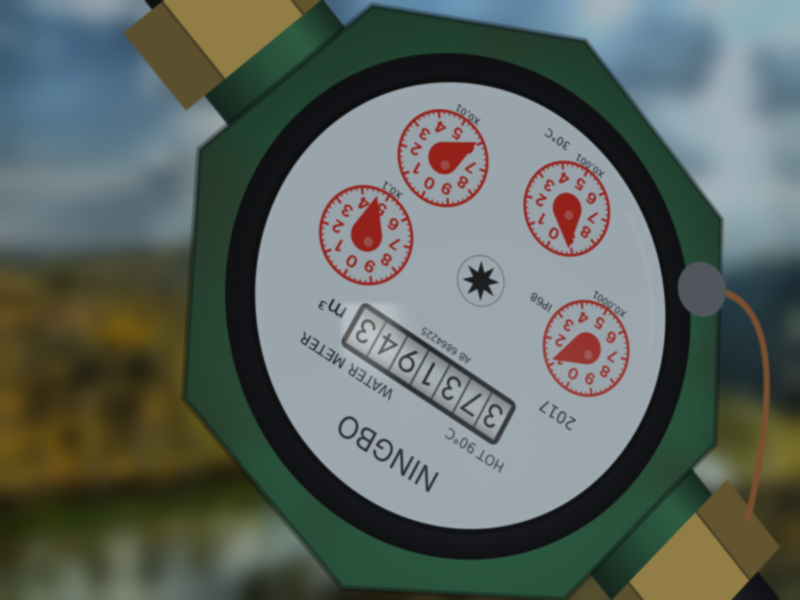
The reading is {"value": 3731943.4591, "unit": "m³"}
